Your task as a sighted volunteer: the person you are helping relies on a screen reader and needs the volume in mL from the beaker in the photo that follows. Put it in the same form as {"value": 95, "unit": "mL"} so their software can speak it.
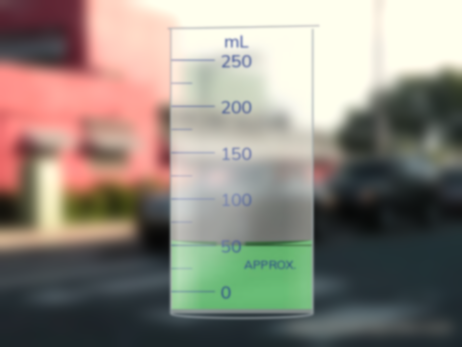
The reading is {"value": 50, "unit": "mL"}
